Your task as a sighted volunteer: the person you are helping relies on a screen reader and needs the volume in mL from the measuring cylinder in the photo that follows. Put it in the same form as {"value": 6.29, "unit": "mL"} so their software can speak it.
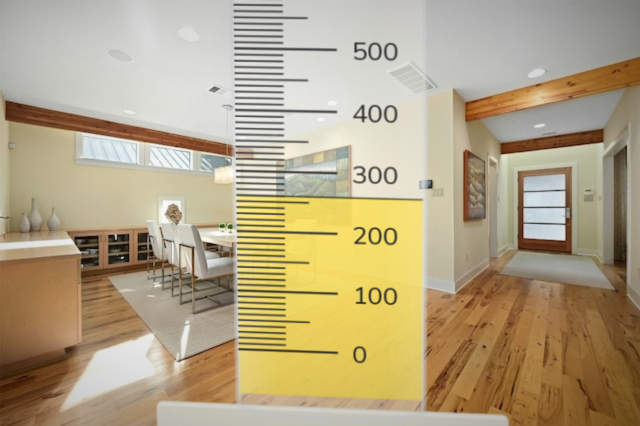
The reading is {"value": 260, "unit": "mL"}
